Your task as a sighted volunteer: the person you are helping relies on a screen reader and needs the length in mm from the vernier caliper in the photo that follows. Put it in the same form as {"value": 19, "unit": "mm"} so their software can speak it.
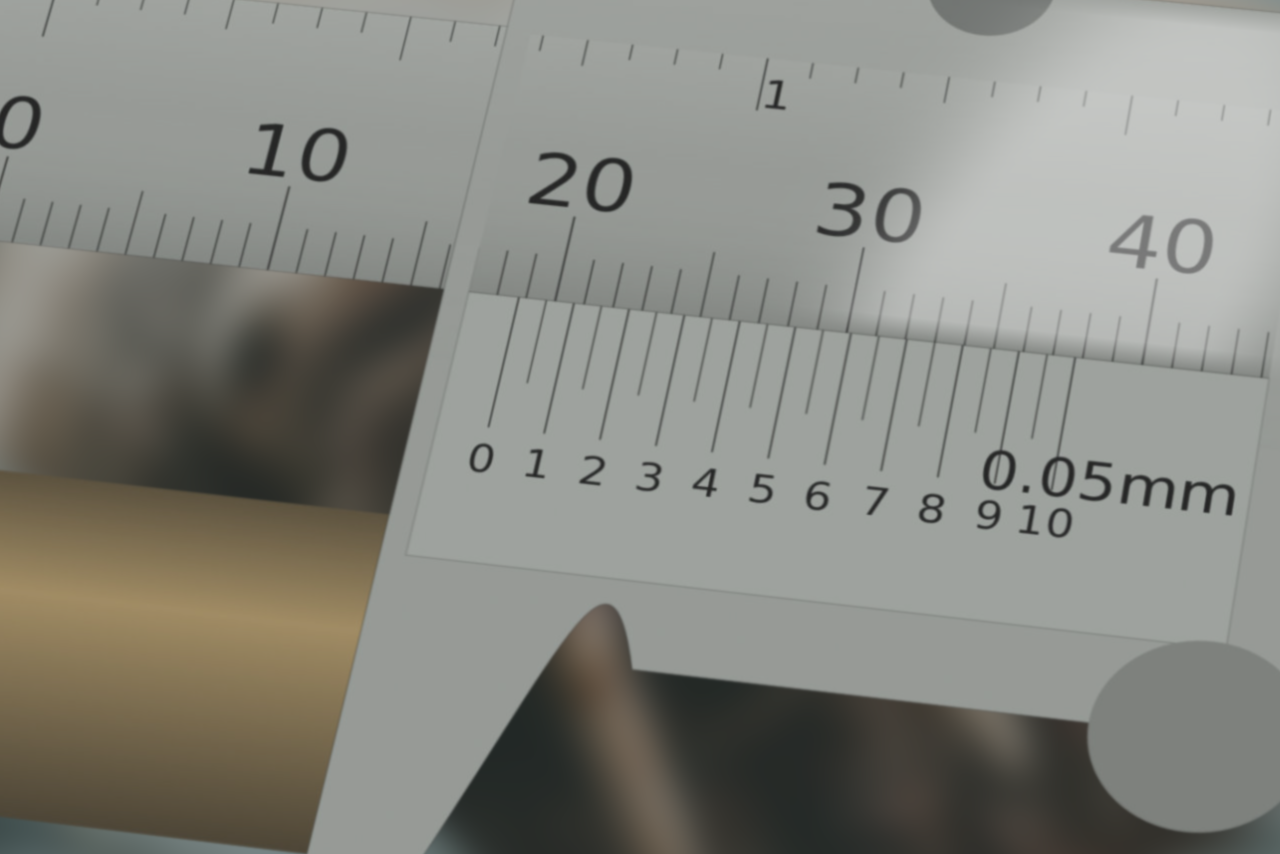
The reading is {"value": 18.75, "unit": "mm"}
